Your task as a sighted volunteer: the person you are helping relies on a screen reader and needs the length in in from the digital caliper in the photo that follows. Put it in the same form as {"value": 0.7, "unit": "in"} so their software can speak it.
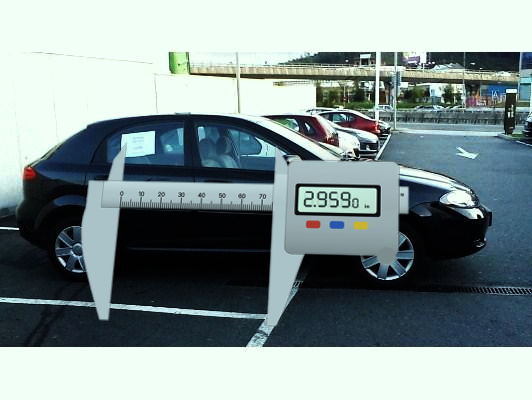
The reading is {"value": 2.9590, "unit": "in"}
